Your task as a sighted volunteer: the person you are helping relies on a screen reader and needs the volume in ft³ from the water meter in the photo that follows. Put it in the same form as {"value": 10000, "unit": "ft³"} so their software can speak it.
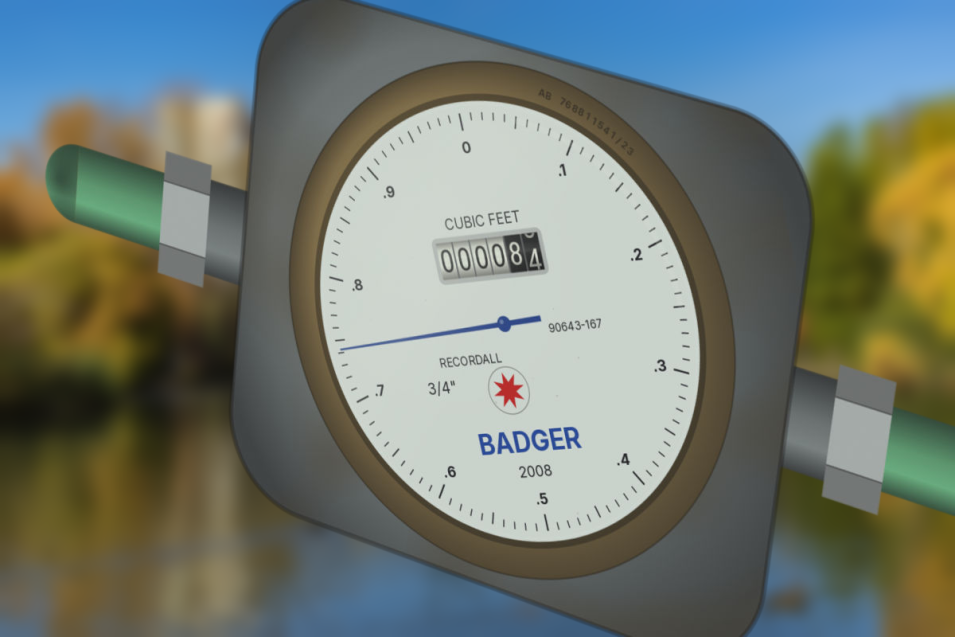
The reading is {"value": 83.74, "unit": "ft³"}
